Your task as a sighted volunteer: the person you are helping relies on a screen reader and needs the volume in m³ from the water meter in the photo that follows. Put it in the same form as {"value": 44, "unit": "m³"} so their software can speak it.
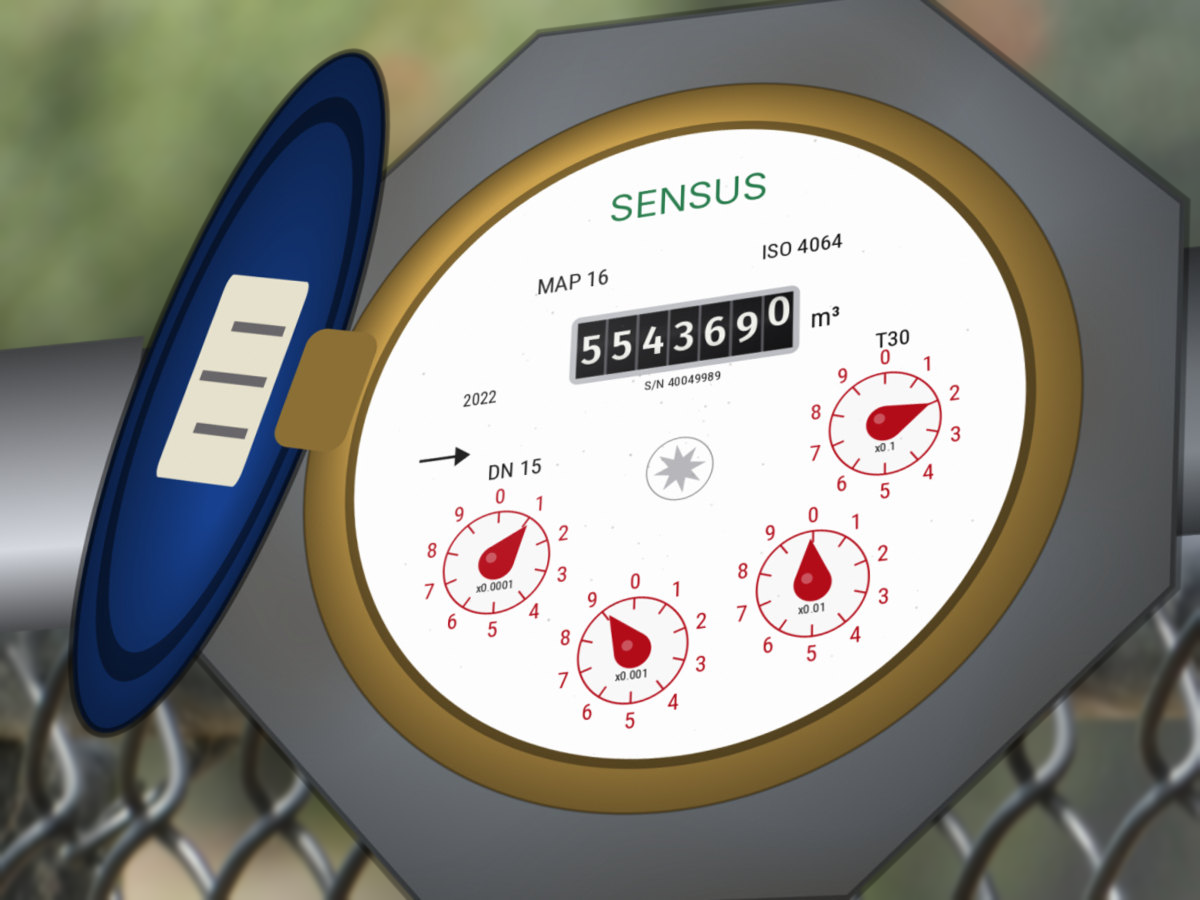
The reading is {"value": 5543690.1991, "unit": "m³"}
